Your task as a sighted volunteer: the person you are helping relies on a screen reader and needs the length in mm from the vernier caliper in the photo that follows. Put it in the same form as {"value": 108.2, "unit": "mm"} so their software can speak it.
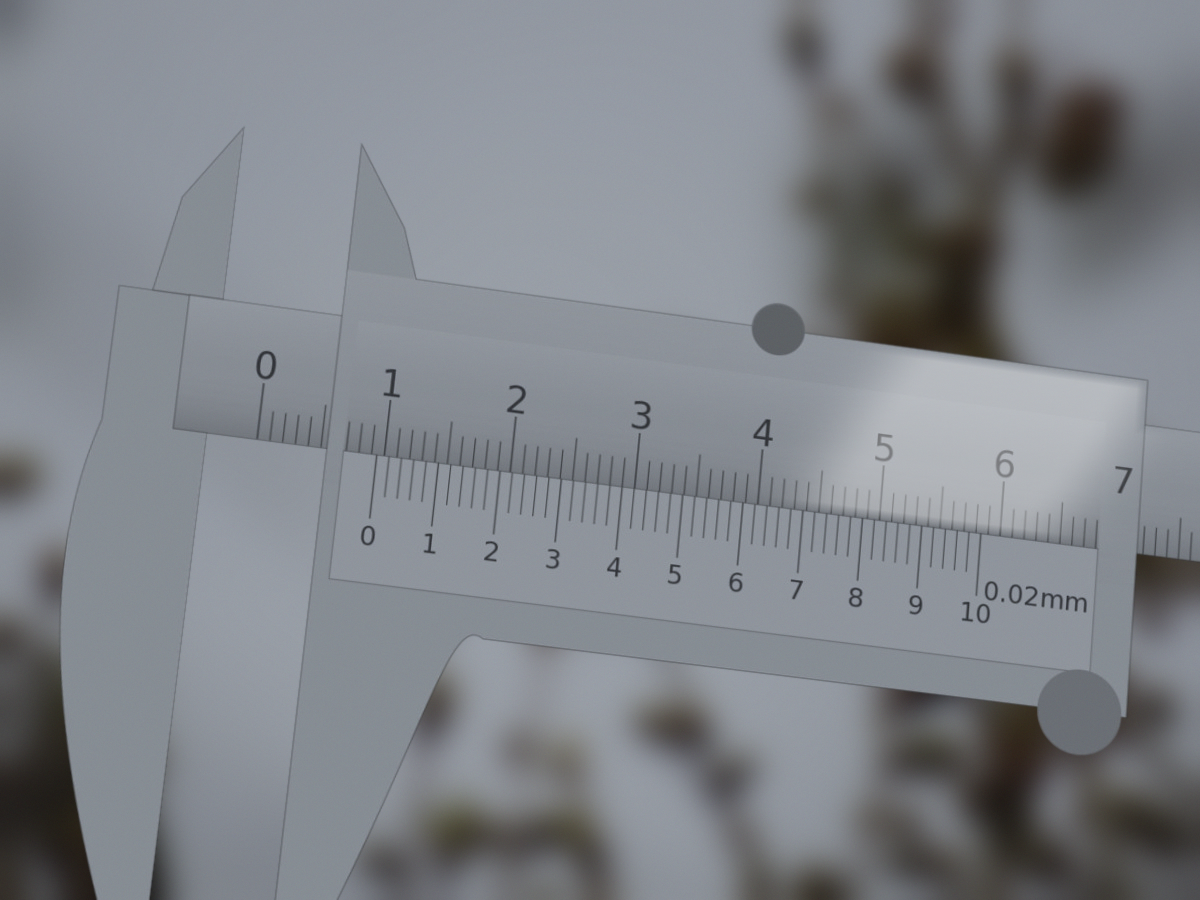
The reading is {"value": 9.4, "unit": "mm"}
